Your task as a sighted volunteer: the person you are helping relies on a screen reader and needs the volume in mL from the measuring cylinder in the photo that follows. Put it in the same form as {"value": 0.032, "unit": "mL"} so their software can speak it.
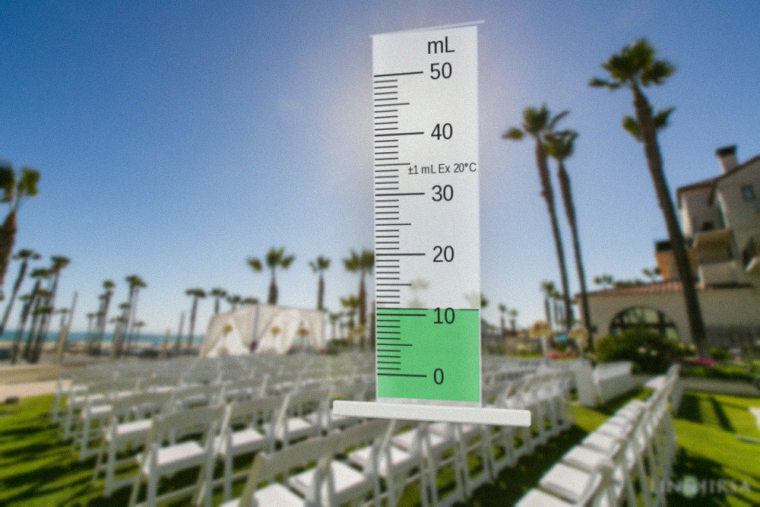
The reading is {"value": 11, "unit": "mL"}
